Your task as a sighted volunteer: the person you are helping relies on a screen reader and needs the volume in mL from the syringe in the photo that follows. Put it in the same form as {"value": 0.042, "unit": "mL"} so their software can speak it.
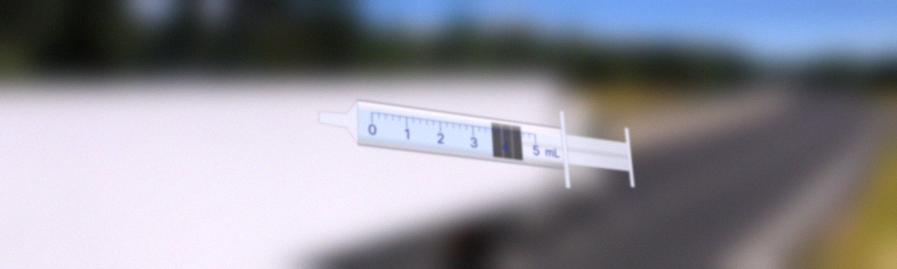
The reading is {"value": 3.6, "unit": "mL"}
